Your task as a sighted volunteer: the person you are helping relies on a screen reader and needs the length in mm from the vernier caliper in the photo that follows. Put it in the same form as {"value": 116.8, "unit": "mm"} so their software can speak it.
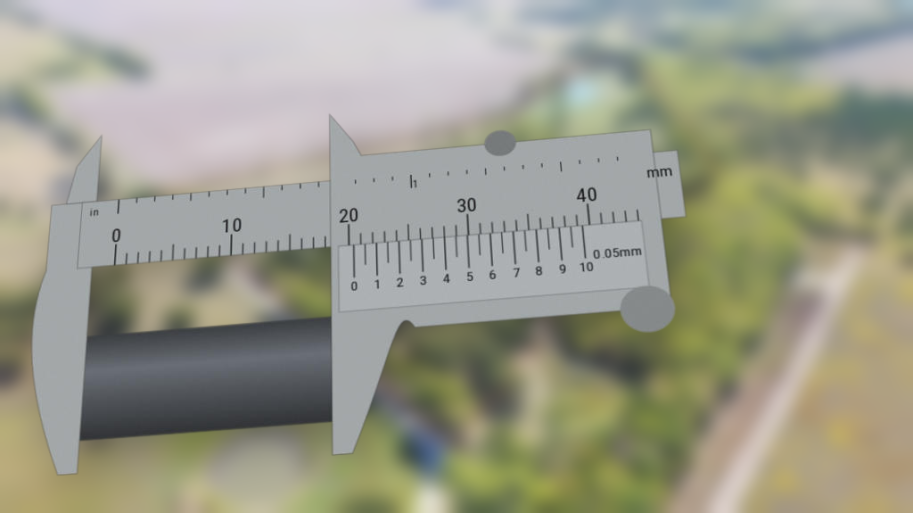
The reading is {"value": 20.4, "unit": "mm"}
